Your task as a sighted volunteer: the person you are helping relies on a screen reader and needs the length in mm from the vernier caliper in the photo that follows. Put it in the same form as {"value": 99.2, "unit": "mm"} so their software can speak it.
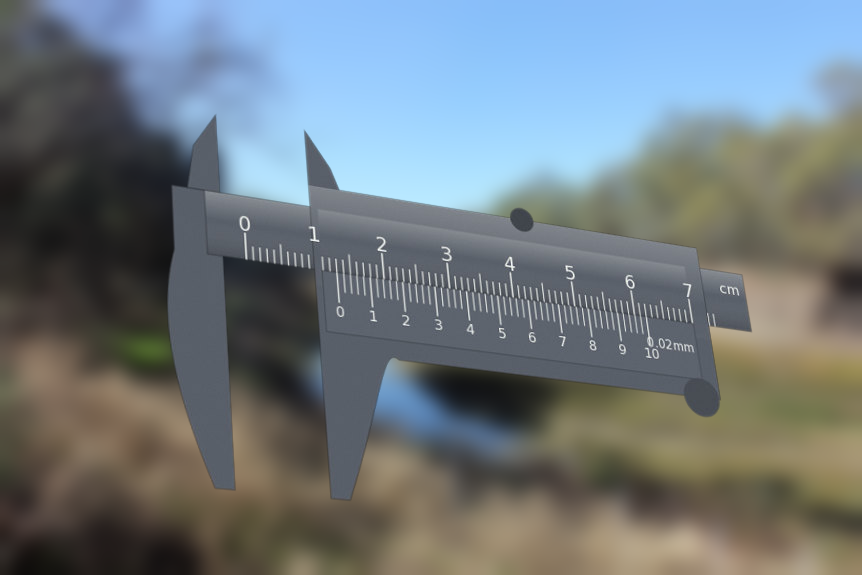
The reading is {"value": 13.0, "unit": "mm"}
